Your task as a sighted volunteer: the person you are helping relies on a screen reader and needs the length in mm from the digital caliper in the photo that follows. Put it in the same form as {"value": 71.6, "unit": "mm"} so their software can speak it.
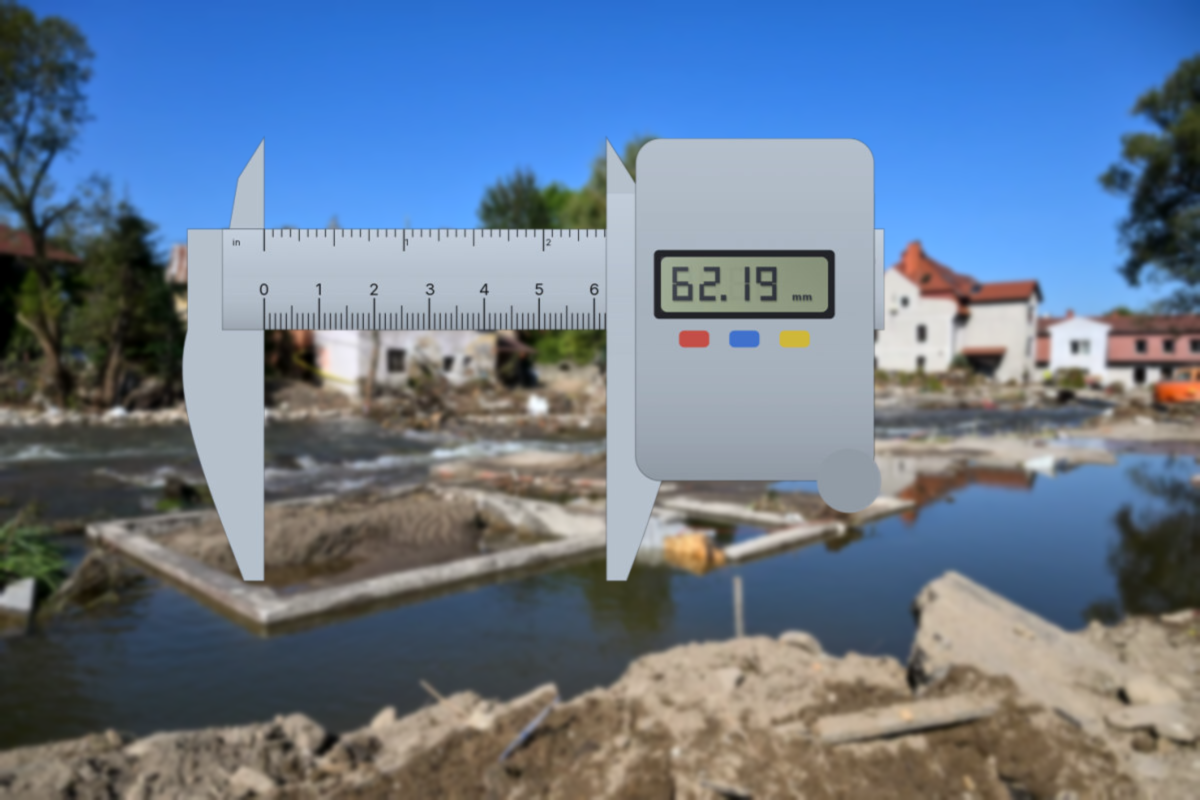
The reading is {"value": 62.19, "unit": "mm"}
